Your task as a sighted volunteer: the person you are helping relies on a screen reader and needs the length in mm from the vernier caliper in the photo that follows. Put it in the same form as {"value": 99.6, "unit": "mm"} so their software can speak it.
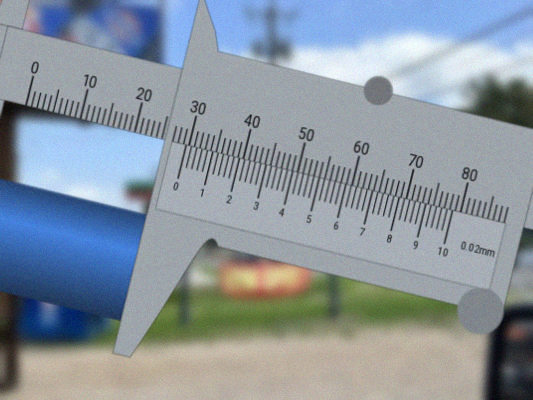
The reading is {"value": 29.5, "unit": "mm"}
